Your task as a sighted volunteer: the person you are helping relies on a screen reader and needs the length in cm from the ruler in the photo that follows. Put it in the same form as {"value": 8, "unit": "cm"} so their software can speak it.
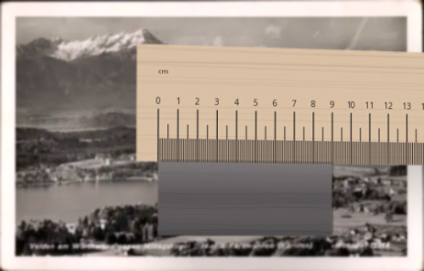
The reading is {"value": 9, "unit": "cm"}
